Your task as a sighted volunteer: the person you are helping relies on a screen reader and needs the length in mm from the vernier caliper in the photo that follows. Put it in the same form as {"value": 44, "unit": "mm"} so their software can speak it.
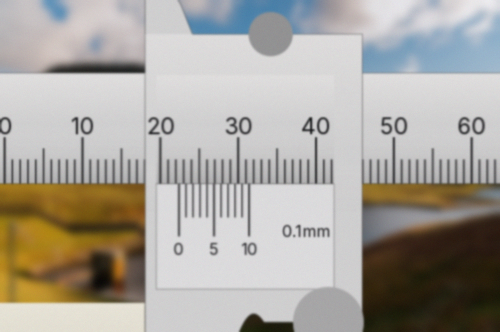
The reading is {"value": 22.4, "unit": "mm"}
